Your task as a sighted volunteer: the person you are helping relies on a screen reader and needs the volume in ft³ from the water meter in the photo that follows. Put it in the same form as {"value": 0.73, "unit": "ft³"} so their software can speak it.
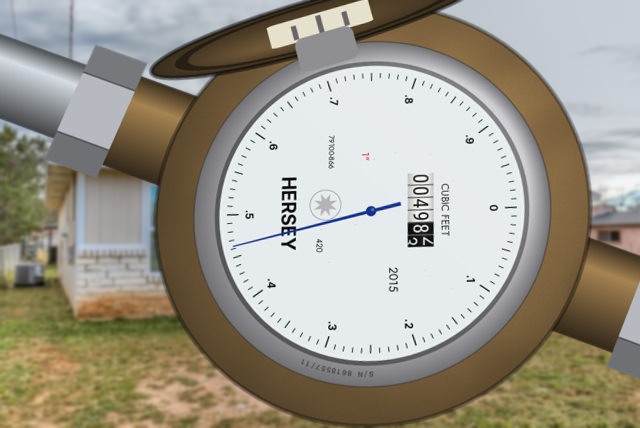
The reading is {"value": 4982.46, "unit": "ft³"}
